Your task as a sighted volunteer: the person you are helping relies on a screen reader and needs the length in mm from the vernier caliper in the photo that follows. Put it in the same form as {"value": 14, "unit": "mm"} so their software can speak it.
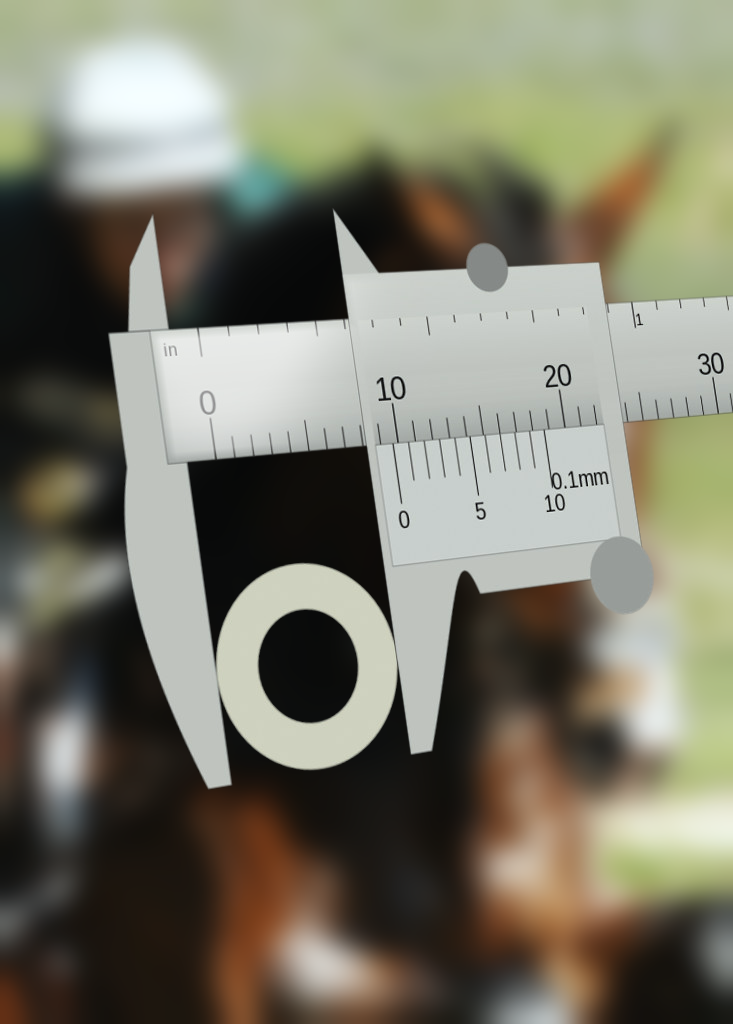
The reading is {"value": 9.7, "unit": "mm"}
